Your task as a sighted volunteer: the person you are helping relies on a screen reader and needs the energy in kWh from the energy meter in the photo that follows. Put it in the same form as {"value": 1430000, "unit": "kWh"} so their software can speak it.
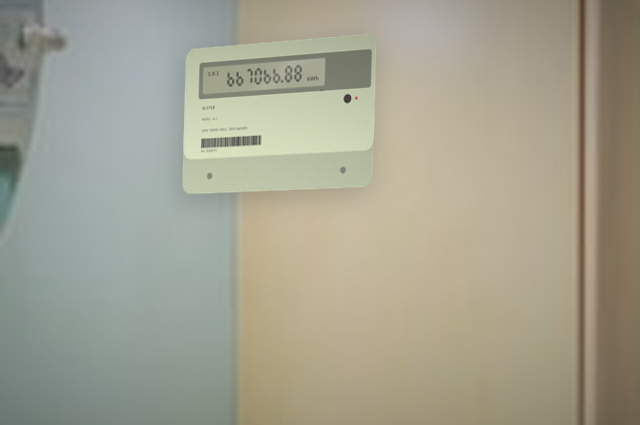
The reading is {"value": 667066.88, "unit": "kWh"}
